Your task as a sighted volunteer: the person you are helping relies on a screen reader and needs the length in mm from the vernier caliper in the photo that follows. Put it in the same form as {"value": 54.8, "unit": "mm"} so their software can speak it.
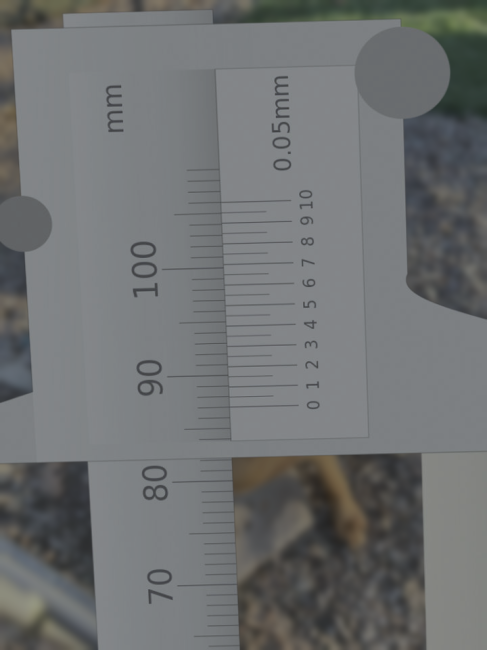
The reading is {"value": 87.0, "unit": "mm"}
